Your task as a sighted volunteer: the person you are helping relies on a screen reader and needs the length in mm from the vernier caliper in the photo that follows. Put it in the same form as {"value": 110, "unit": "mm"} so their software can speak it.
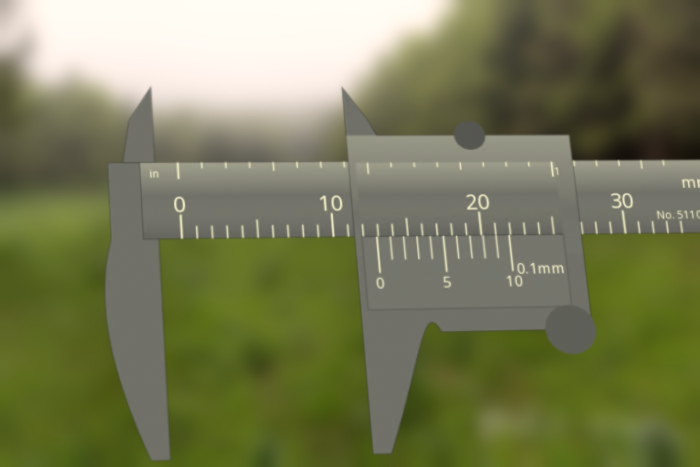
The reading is {"value": 12.9, "unit": "mm"}
